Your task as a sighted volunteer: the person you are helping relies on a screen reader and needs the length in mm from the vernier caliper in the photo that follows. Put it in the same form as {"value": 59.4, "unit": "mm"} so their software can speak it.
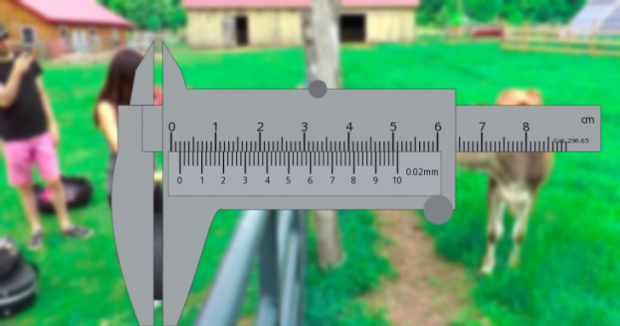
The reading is {"value": 2.0, "unit": "mm"}
